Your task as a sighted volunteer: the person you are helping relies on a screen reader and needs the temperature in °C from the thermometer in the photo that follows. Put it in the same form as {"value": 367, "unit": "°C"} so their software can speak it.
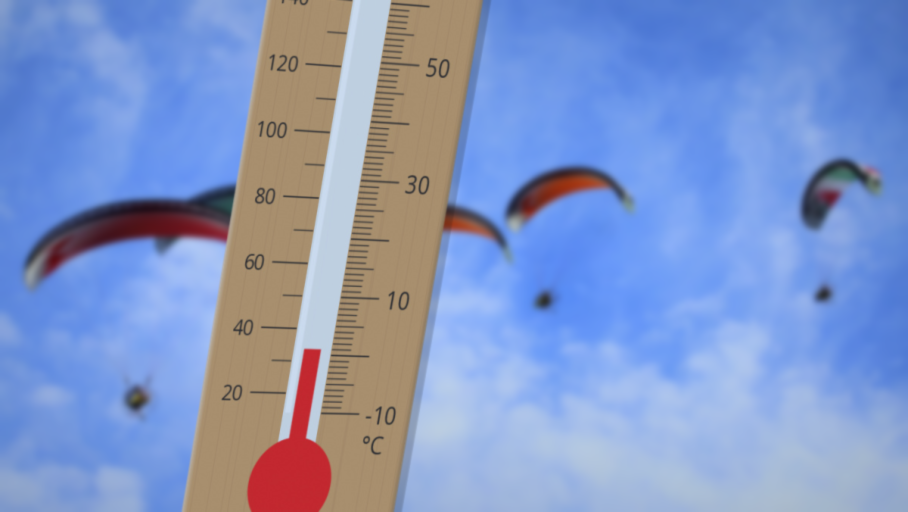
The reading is {"value": 1, "unit": "°C"}
